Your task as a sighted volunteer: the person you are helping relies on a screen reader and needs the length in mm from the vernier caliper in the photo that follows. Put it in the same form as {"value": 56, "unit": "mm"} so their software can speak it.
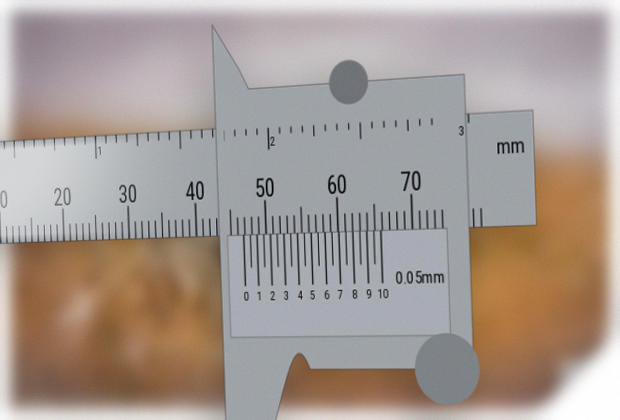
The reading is {"value": 46.8, "unit": "mm"}
